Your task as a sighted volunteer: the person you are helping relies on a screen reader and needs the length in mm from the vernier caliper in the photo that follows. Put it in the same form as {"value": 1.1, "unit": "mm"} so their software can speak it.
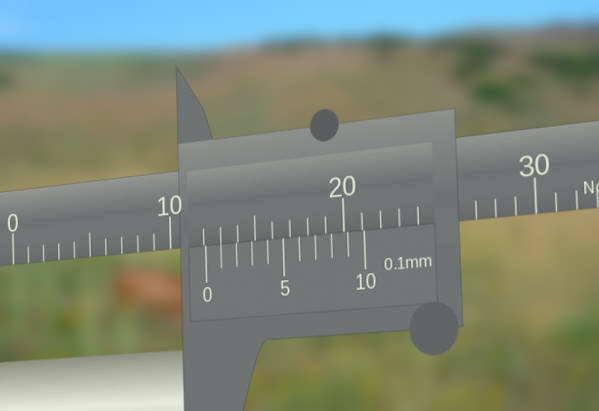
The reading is {"value": 12.1, "unit": "mm"}
